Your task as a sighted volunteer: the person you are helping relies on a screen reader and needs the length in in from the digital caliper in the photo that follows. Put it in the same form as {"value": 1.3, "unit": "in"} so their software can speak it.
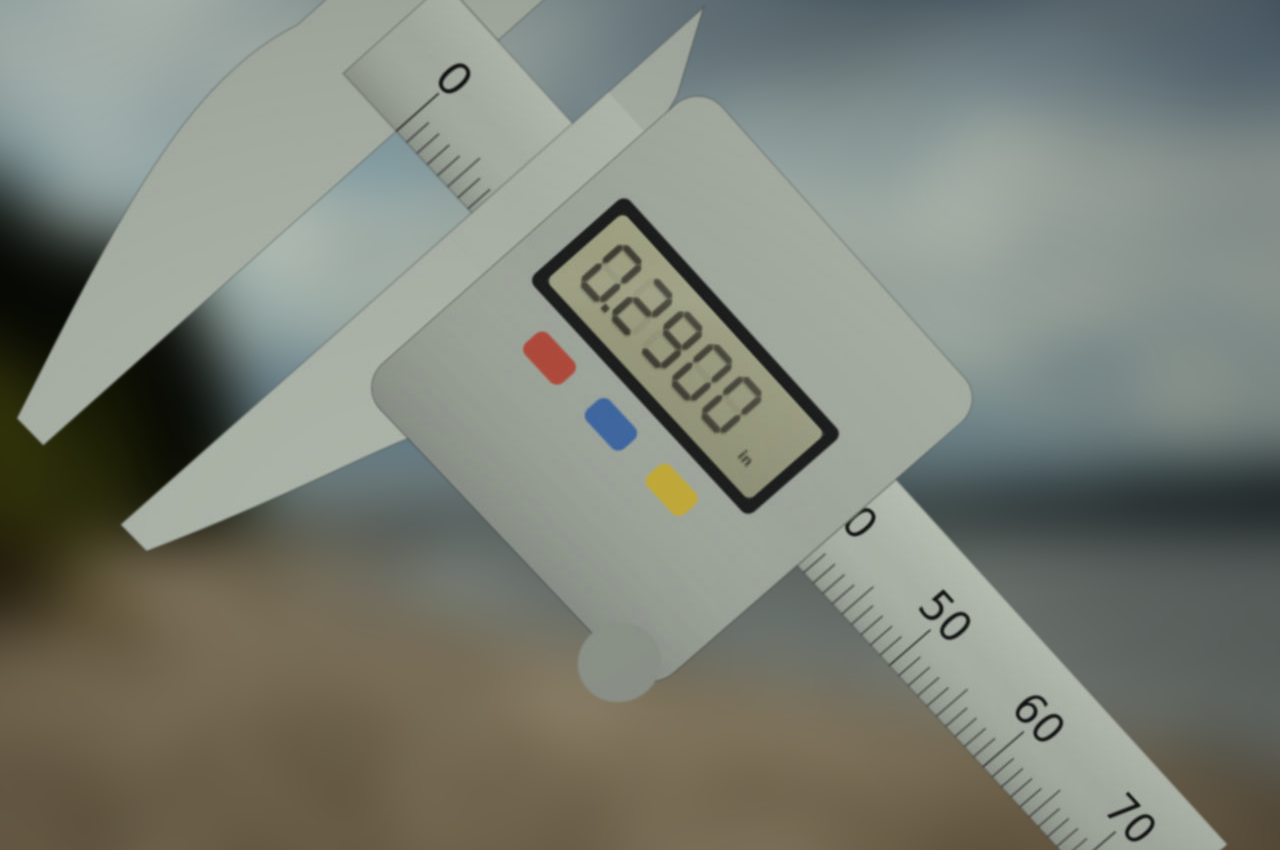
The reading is {"value": 0.2900, "unit": "in"}
